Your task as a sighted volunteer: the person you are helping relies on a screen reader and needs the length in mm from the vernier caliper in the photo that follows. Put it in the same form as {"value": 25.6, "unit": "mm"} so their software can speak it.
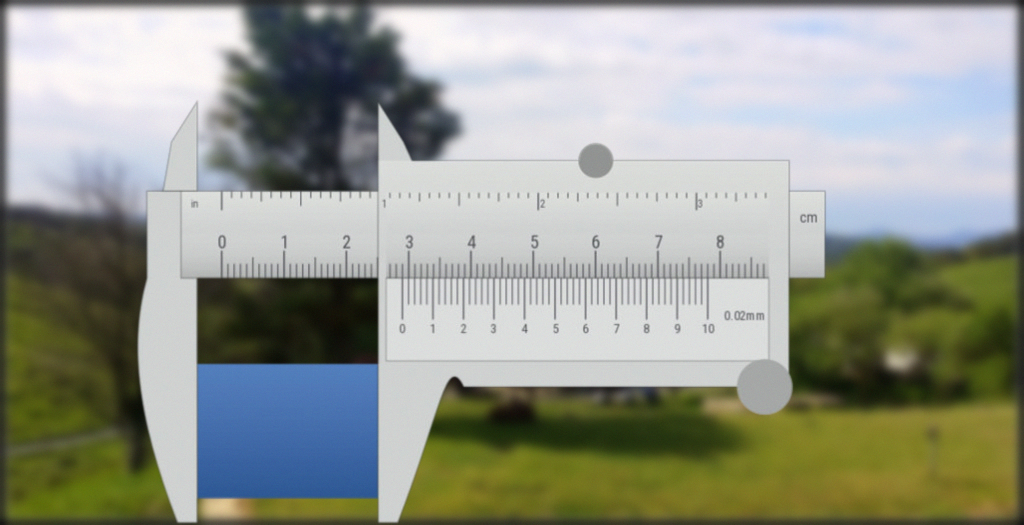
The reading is {"value": 29.0, "unit": "mm"}
